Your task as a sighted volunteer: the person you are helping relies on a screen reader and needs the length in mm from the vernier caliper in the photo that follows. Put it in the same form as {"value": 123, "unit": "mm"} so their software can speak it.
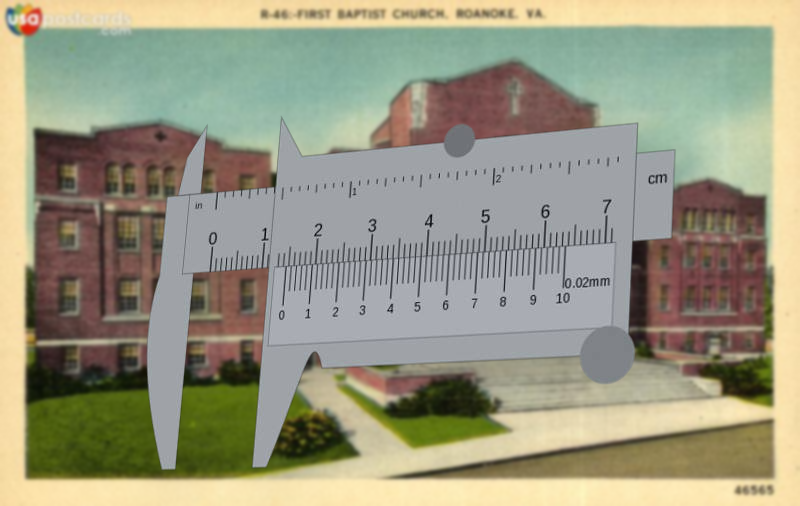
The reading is {"value": 14.5, "unit": "mm"}
